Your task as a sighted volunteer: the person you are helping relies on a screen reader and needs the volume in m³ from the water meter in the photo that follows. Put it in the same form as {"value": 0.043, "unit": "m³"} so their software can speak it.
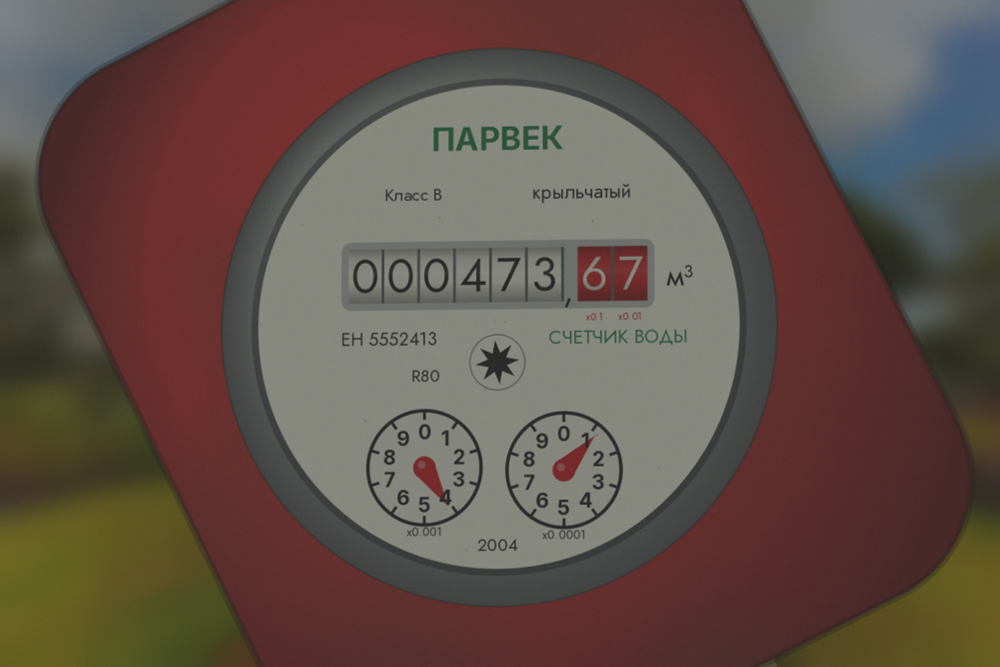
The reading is {"value": 473.6741, "unit": "m³"}
